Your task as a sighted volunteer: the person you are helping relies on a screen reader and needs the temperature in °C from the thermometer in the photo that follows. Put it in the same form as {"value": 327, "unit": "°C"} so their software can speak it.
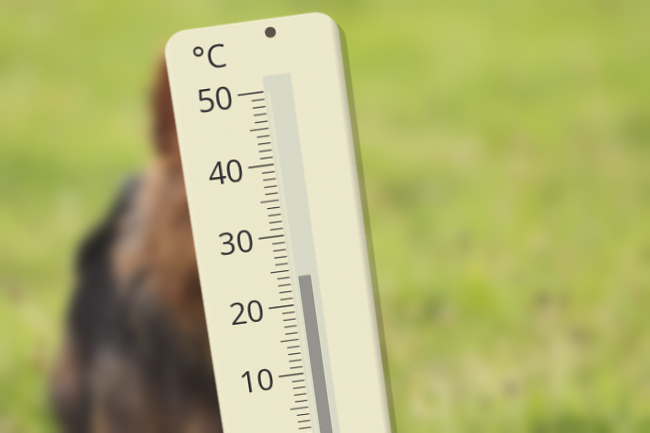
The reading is {"value": 24, "unit": "°C"}
